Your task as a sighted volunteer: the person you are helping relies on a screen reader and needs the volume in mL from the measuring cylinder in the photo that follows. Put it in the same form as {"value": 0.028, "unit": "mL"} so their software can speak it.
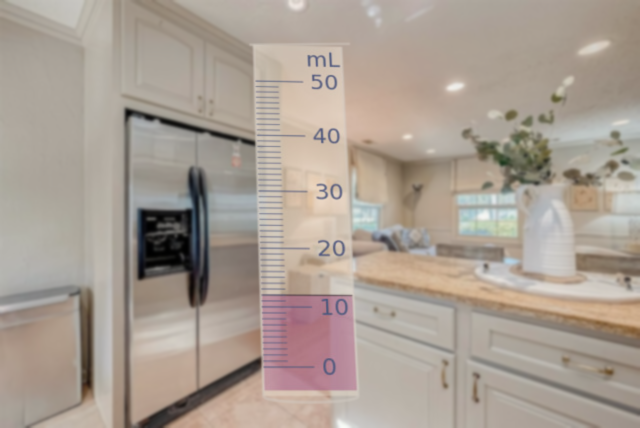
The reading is {"value": 12, "unit": "mL"}
